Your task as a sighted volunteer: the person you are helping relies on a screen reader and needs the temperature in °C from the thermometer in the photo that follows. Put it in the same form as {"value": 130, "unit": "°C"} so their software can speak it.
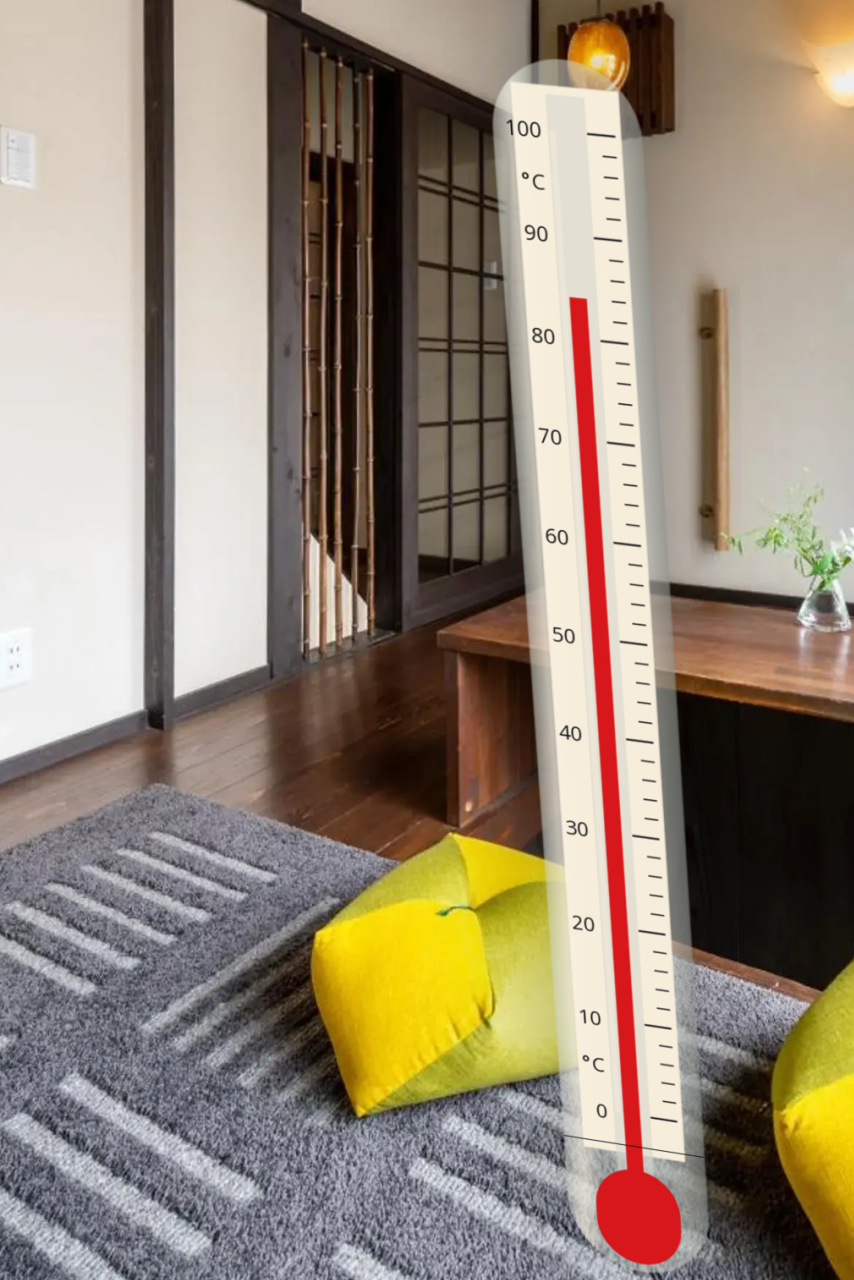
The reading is {"value": 84, "unit": "°C"}
